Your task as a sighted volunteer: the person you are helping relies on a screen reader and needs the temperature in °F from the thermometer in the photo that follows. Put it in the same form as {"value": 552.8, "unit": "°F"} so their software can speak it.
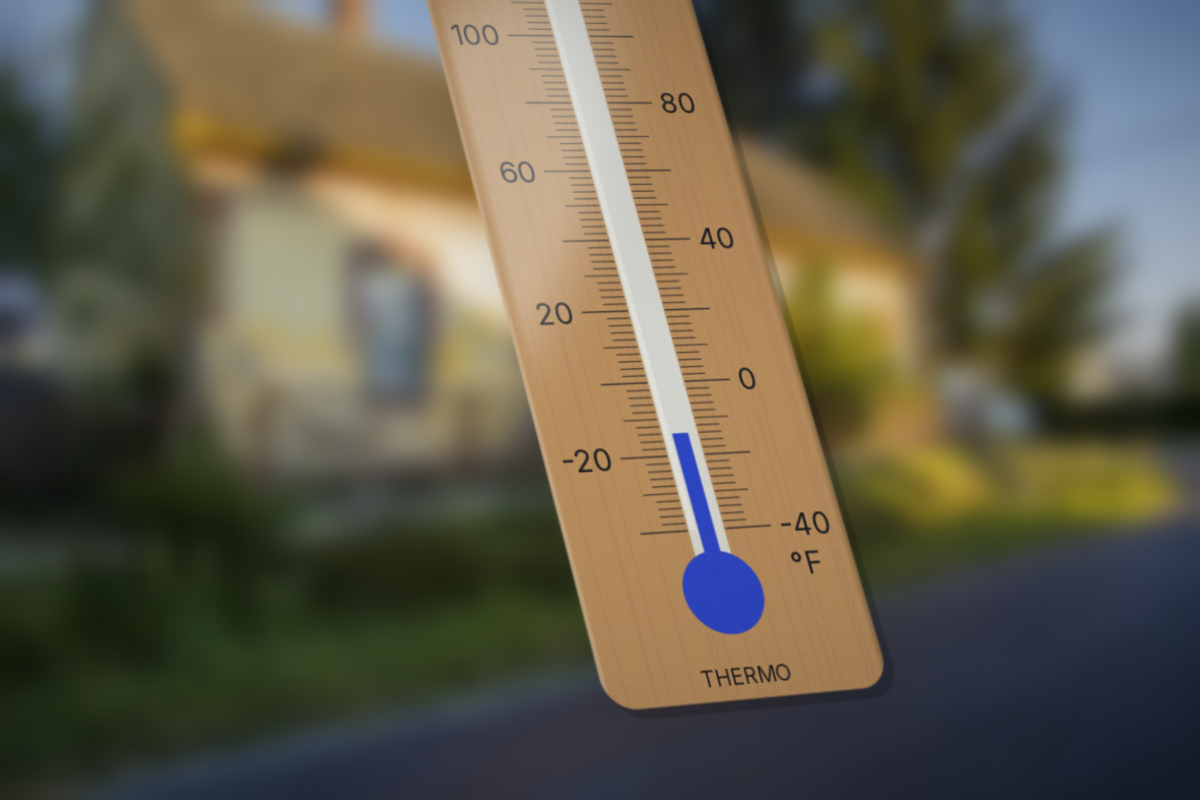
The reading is {"value": -14, "unit": "°F"}
